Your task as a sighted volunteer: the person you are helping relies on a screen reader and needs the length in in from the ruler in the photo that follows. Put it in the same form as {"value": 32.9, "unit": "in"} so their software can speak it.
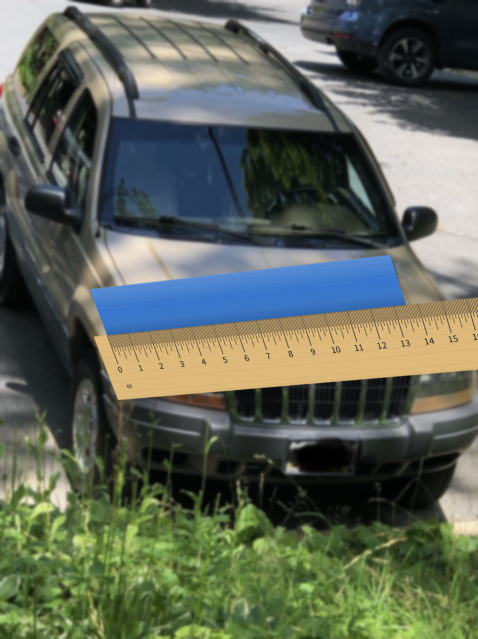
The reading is {"value": 13.5, "unit": "in"}
